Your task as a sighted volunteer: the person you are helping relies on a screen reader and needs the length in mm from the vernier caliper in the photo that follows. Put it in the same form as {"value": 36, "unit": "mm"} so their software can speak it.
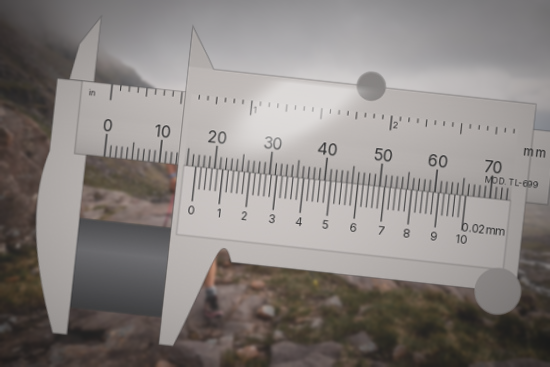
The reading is {"value": 16.6, "unit": "mm"}
